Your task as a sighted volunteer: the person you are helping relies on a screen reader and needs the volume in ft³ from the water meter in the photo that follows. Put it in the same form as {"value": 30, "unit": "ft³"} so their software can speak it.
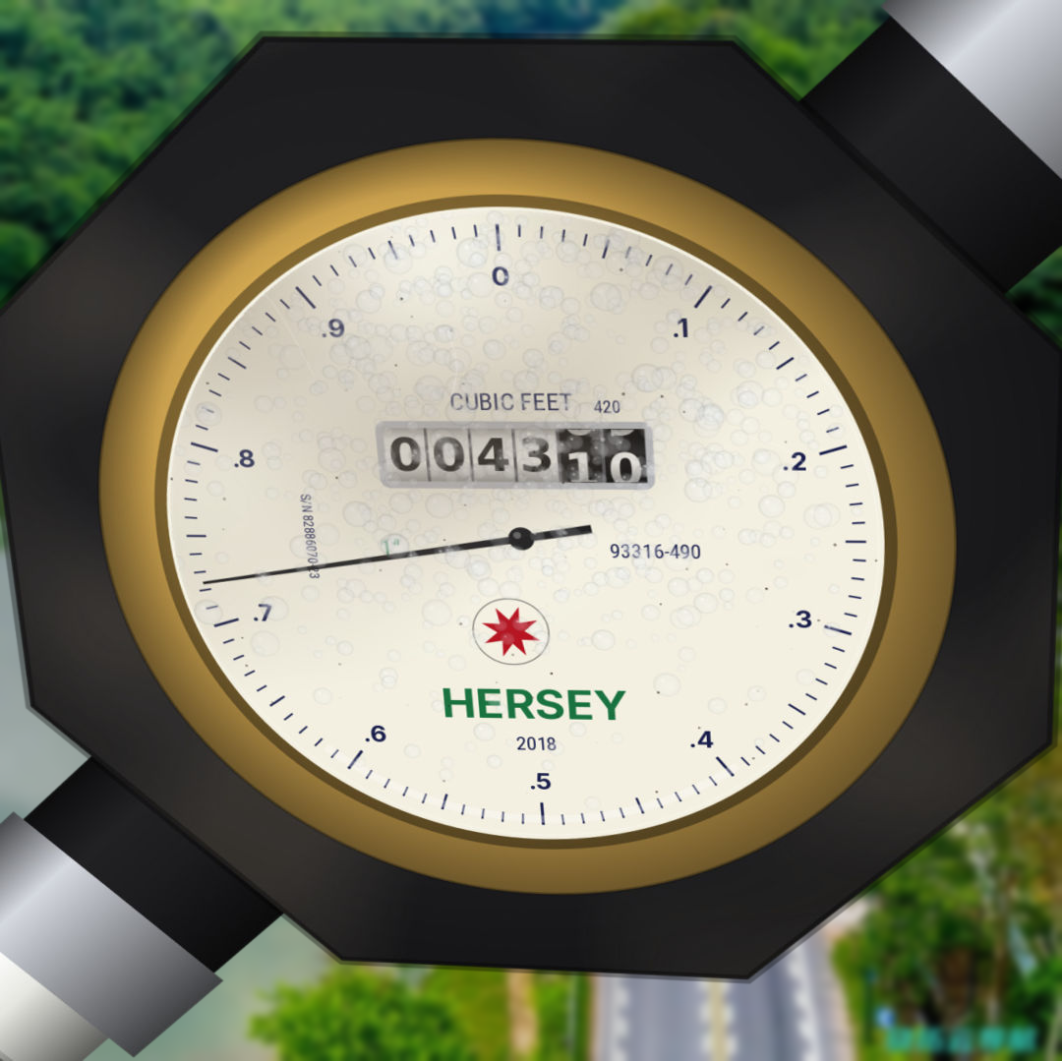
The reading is {"value": 4309.72, "unit": "ft³"}
